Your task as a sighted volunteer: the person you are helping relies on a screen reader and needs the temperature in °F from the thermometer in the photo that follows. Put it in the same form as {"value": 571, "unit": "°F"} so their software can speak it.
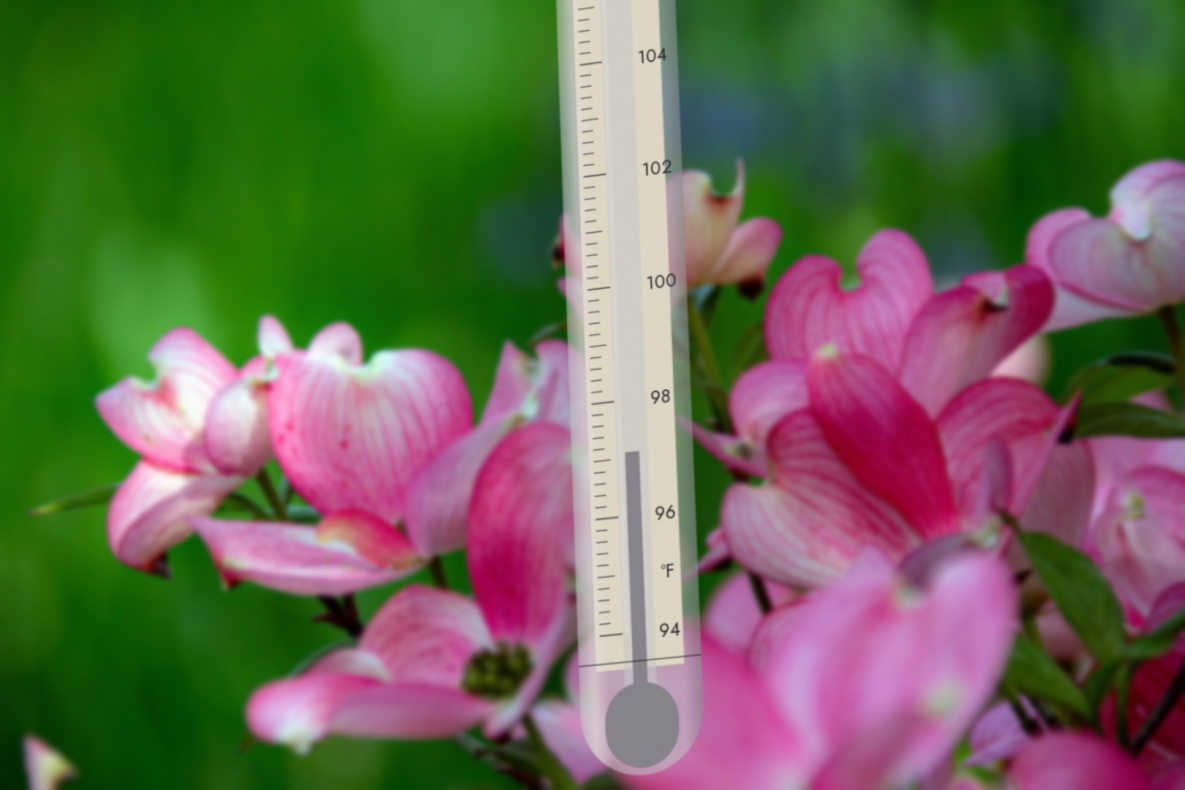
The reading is {"value": 97.1, "unit": "°F"}
